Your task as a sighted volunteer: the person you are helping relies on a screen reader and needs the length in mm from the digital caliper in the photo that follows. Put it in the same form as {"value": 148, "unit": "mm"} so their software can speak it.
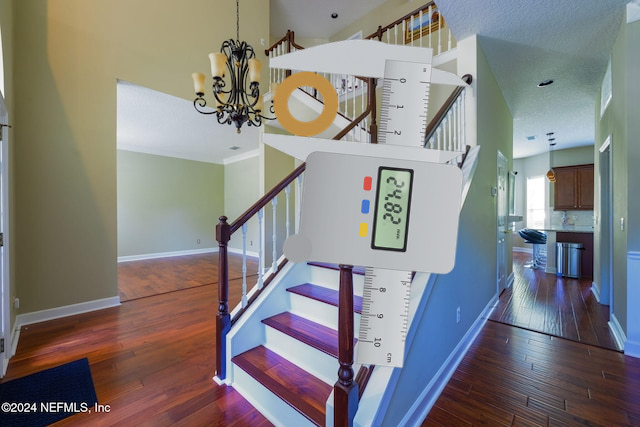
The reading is {"value": 24.82, "unit": "mm"}
